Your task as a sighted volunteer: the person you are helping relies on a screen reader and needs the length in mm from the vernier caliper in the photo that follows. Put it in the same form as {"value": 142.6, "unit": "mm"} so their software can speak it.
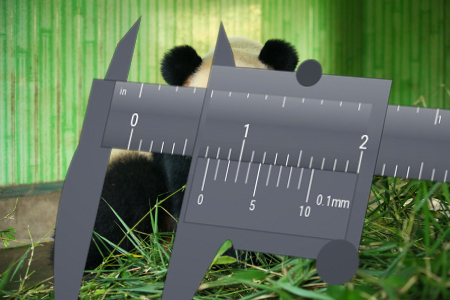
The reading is {"value": 7.3, "unit": "mm"}
